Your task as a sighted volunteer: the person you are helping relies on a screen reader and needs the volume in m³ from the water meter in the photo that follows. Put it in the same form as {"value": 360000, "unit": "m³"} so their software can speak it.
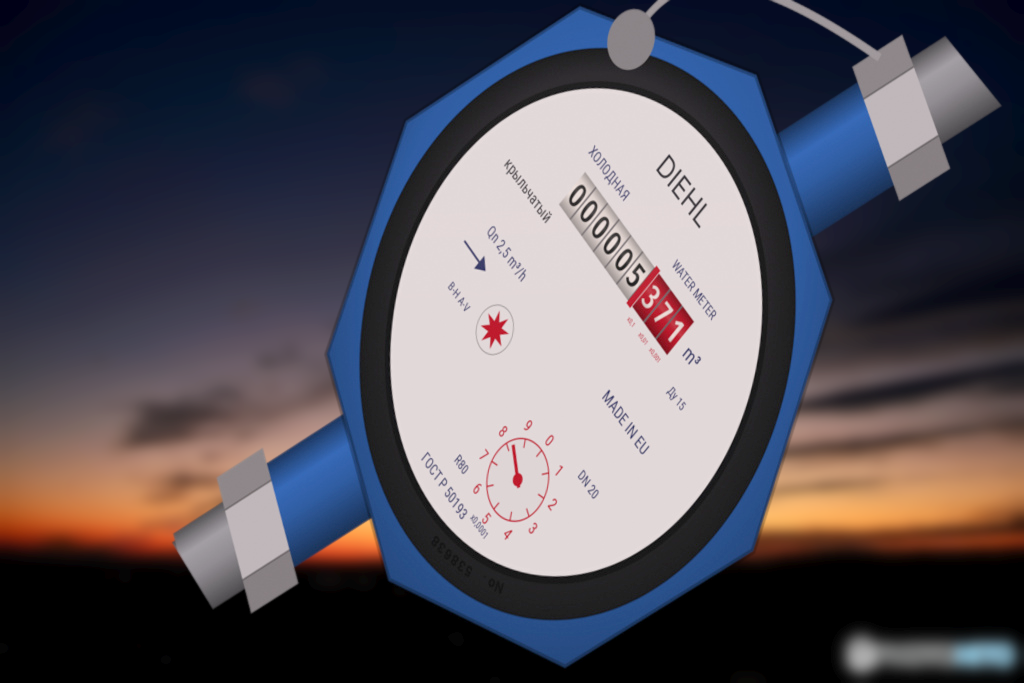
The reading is {"value": 5.3718, "unit": "m³"}
